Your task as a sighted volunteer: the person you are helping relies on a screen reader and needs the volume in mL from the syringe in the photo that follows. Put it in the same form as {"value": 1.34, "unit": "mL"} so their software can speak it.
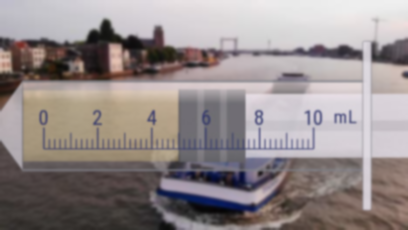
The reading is {"value": 5, "unit": "mL"}
